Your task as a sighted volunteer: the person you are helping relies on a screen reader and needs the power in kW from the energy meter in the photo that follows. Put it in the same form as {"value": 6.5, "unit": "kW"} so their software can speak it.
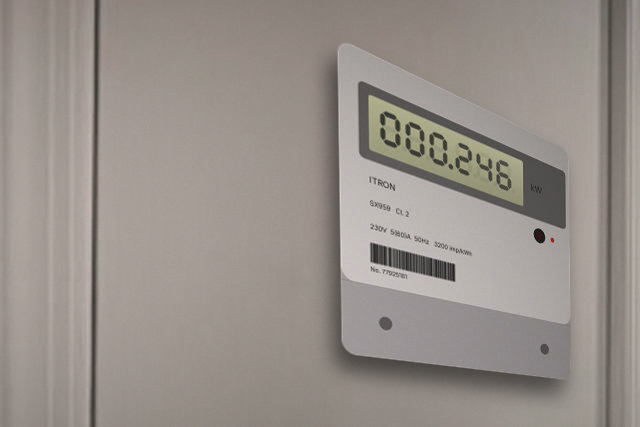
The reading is {"value": 0.246, "unit": "kW"}
